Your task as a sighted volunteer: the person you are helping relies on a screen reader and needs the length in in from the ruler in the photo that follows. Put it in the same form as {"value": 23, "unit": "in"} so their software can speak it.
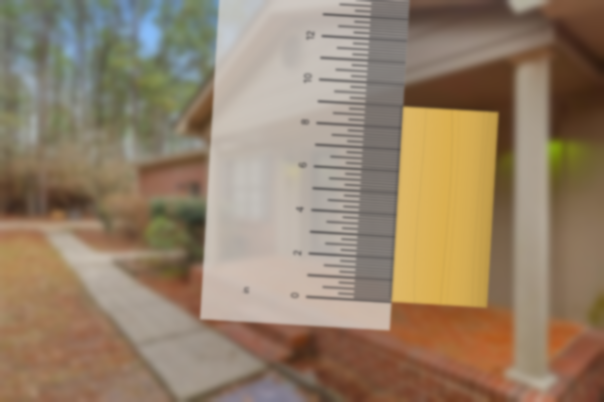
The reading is {"value": 9, "unit": "in"}
